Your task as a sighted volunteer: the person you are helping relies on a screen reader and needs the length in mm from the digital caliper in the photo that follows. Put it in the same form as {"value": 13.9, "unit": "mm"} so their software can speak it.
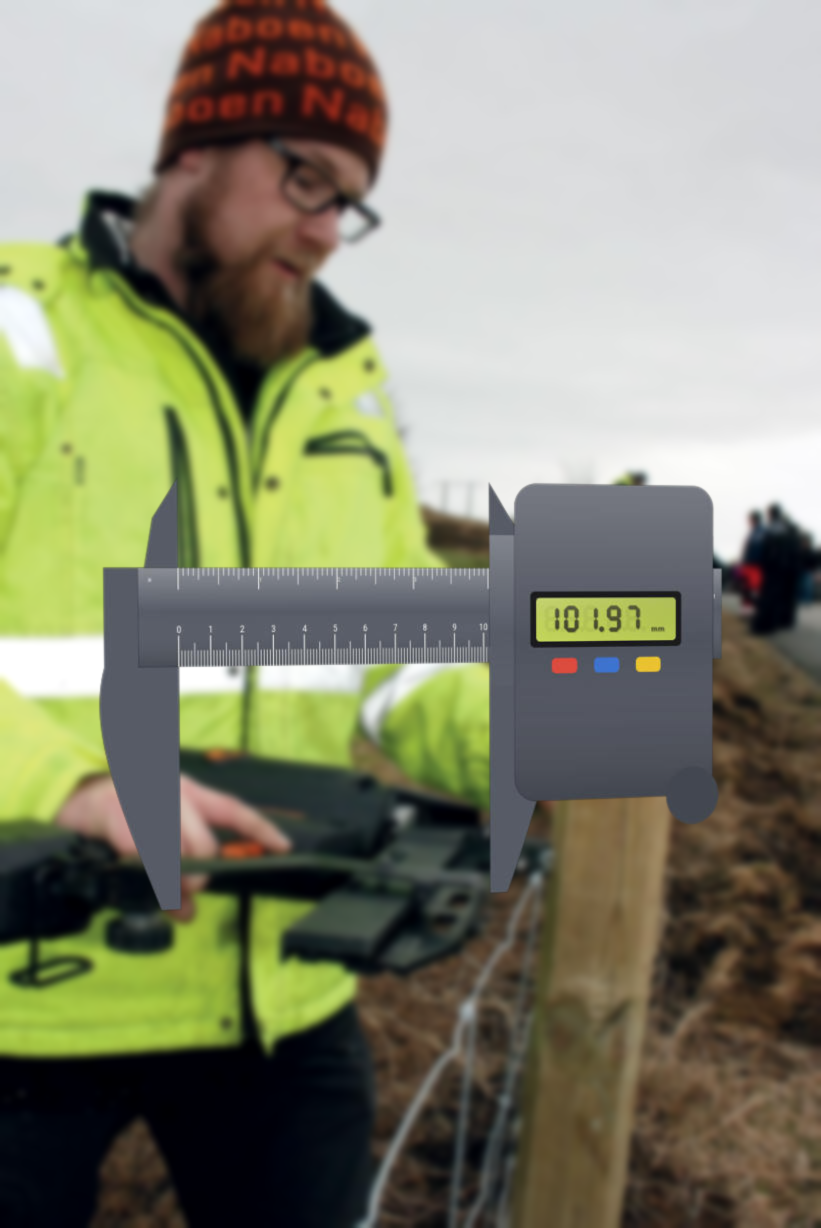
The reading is {"value": 101.97, "unit": "mm"}
